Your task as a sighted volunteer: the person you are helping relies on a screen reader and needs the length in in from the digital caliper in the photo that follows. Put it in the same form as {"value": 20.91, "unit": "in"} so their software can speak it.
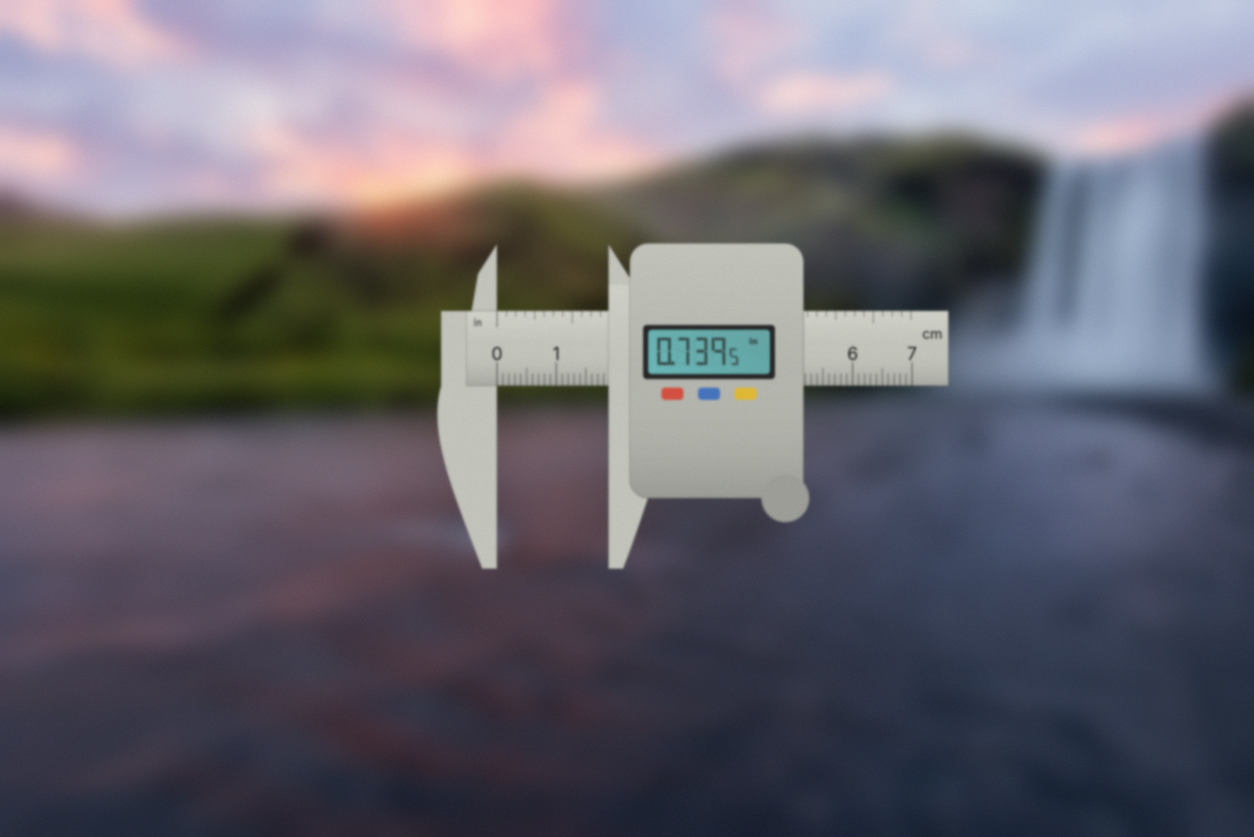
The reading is {"value": 0.7395, "unit": "in"}
